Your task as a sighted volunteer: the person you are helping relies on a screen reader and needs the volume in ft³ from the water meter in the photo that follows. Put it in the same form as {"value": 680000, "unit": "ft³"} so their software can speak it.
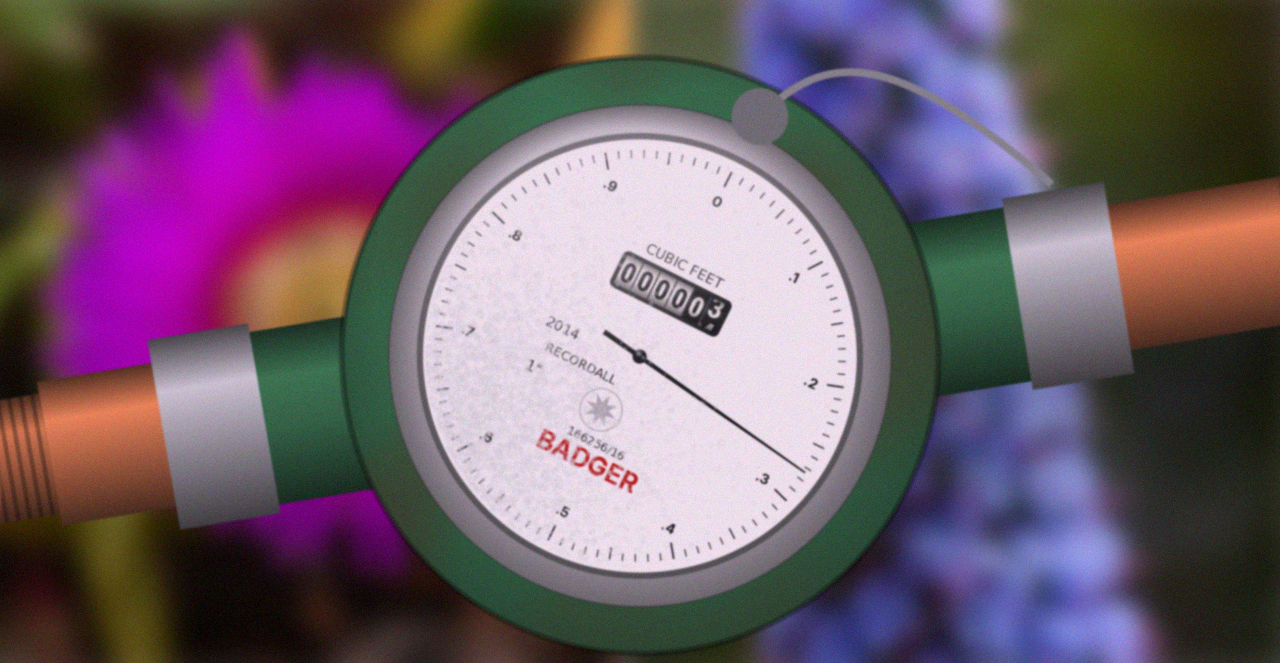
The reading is {"value": 3.27, "unit": "ft³"}
